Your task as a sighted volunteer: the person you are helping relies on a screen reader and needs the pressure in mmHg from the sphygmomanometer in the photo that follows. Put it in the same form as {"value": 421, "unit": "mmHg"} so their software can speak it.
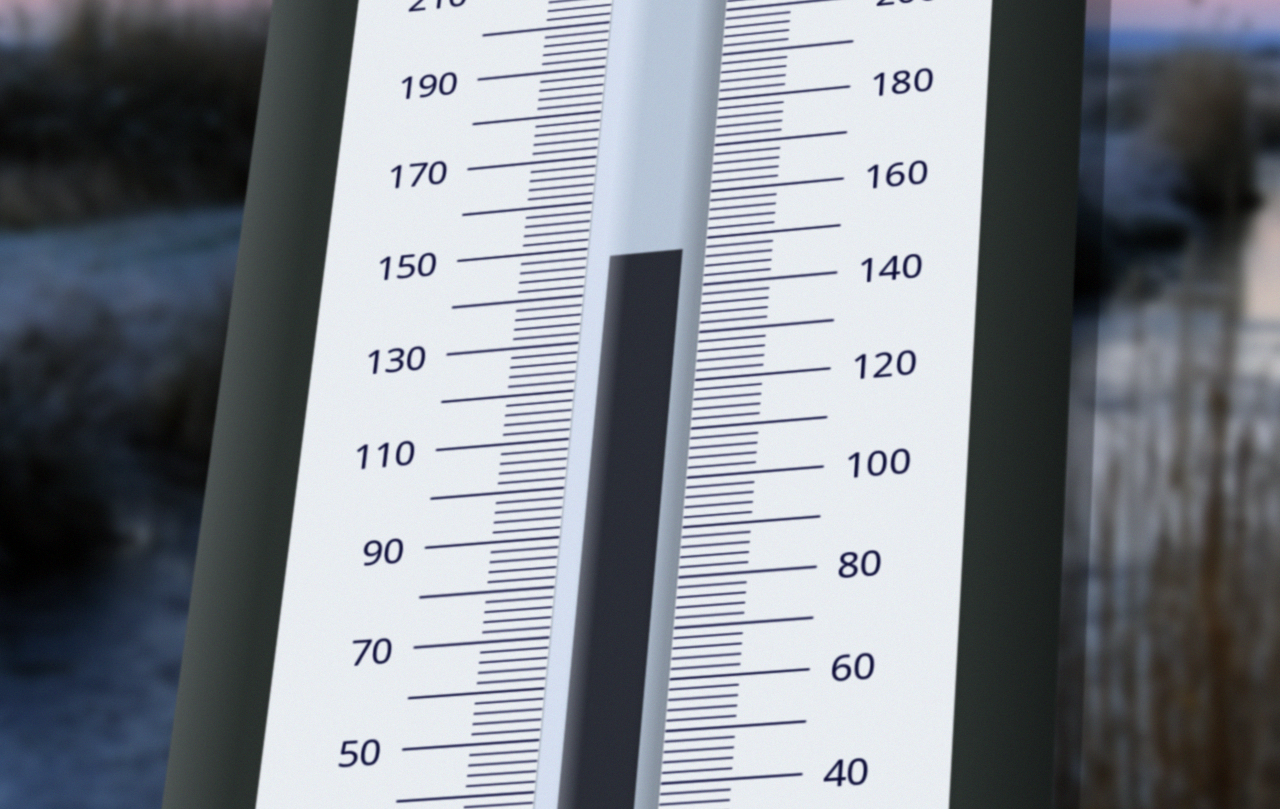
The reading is {"value": 148, "unit": "mmHg"}
